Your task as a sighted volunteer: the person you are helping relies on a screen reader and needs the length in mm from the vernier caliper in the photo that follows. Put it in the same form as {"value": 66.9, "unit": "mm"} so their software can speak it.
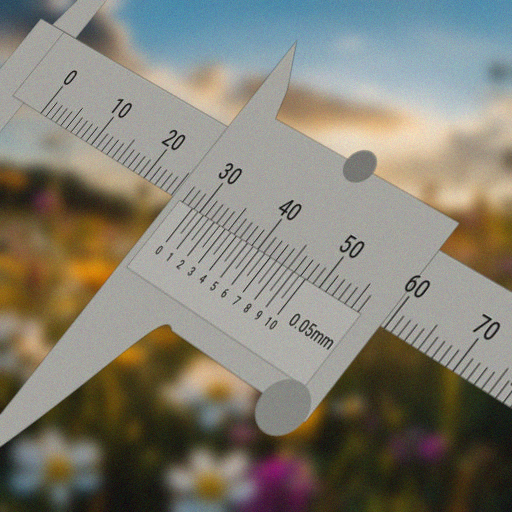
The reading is {"value": 28.8, "unit": "mm"}
